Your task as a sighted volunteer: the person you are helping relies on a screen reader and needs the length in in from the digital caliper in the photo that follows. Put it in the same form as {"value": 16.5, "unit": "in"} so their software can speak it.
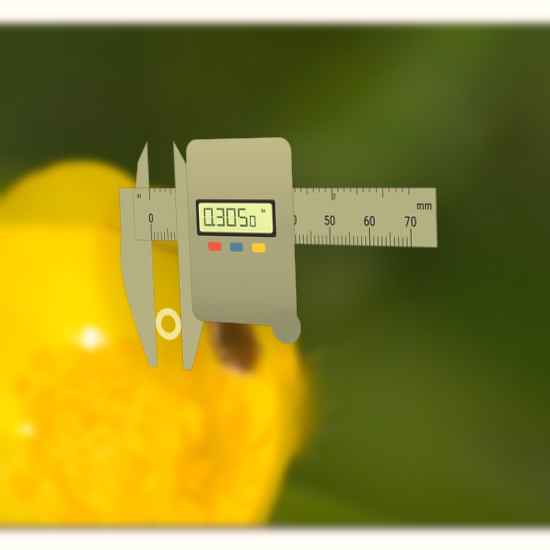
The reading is {"value": 0.3050, "unit": "in"}
